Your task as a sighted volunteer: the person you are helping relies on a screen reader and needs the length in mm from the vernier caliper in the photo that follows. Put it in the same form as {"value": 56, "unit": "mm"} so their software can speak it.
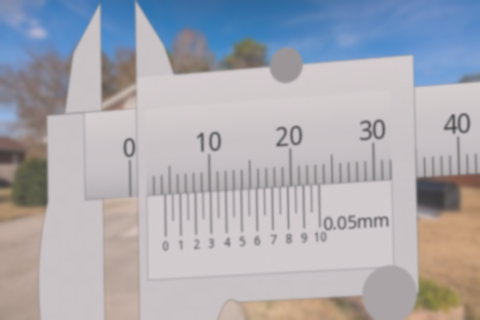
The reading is {"value": 4.4, "unit": "mm"}
